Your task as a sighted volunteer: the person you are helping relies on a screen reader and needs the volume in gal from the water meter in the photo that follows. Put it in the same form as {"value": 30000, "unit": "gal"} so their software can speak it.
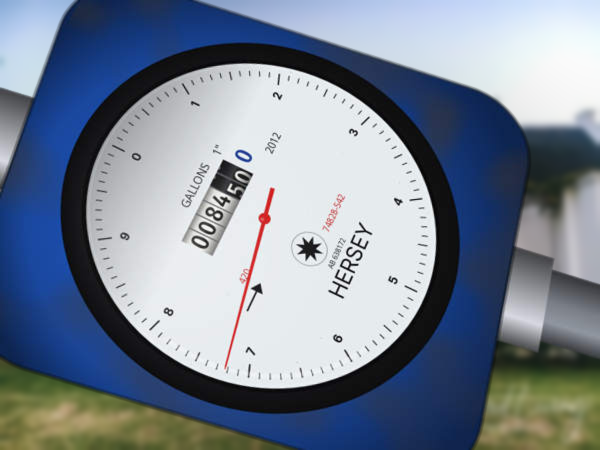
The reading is {"value": 84497.2, "unit": "gal"}
